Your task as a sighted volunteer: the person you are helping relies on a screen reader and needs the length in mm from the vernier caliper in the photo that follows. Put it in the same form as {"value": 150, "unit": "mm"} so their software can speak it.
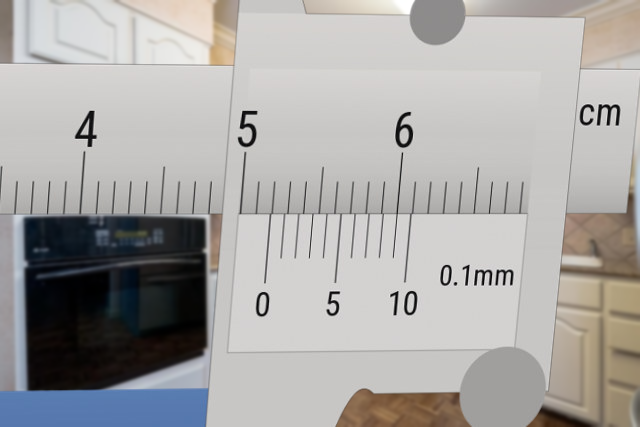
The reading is {"value": 51.9, "unit": "mm"}
